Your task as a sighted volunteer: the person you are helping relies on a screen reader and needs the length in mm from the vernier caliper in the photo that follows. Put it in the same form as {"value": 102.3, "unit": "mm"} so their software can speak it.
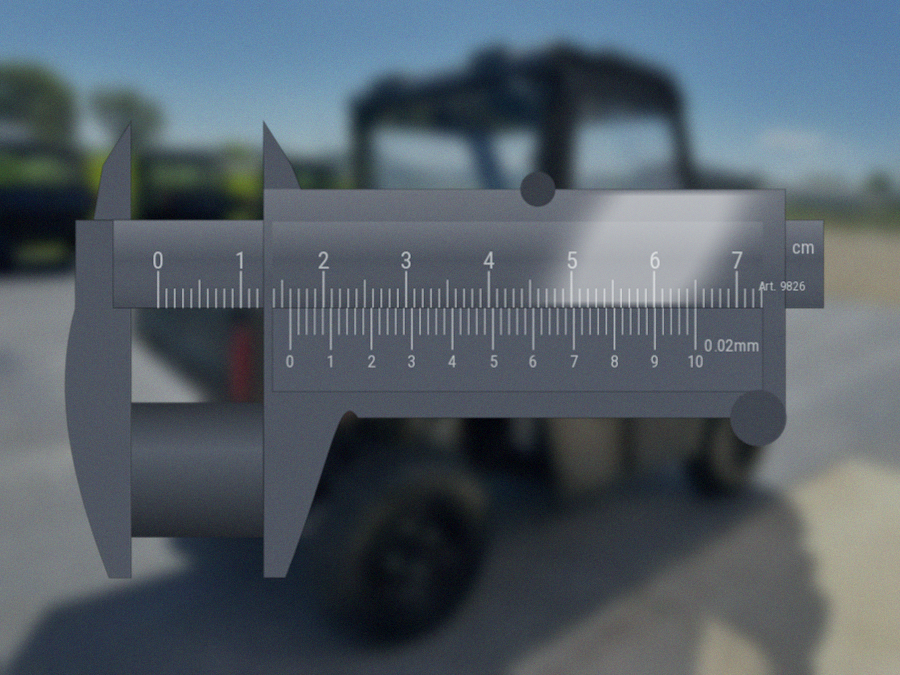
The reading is {"value": 16.0, "unit": "mm"}
